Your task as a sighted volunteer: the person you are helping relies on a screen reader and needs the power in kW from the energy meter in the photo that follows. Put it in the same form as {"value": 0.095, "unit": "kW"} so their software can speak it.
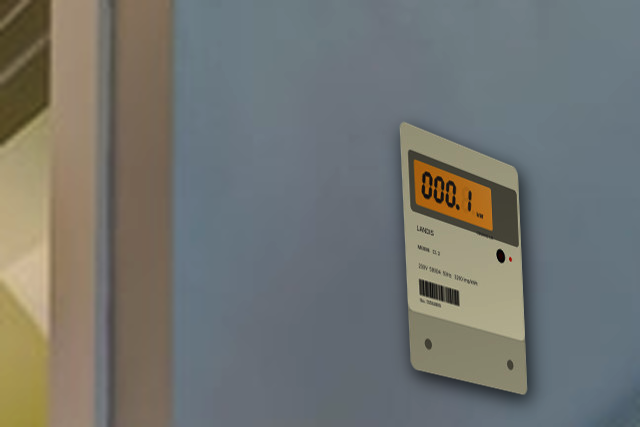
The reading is {"value": 0.1, "unit": "kW"}
